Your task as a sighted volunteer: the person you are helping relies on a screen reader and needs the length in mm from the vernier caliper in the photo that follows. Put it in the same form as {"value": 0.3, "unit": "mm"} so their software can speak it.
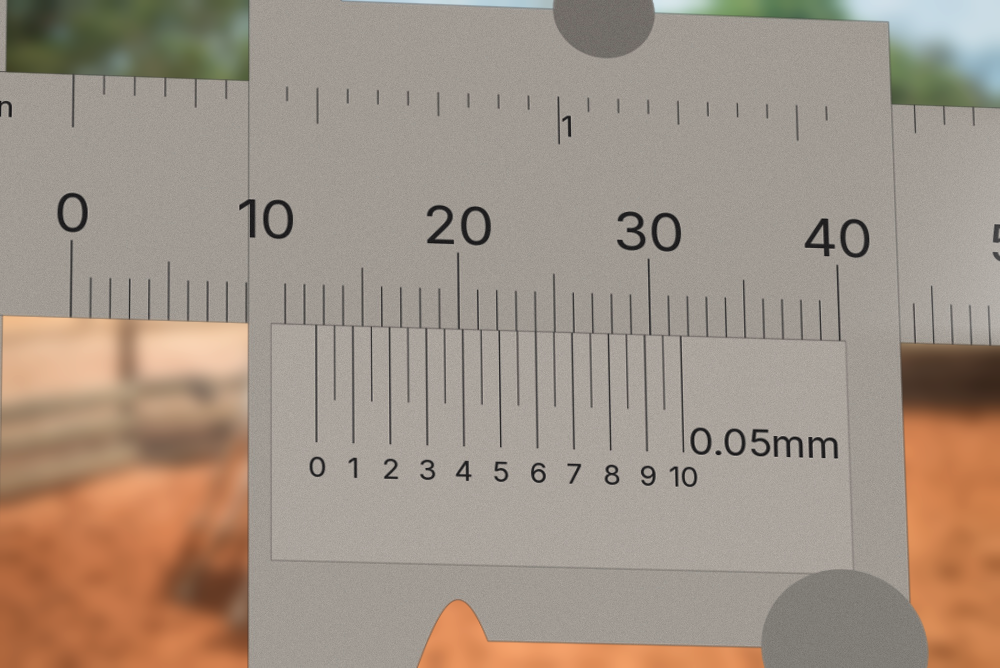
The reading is {"value": 12.6, "unit": "mm"}
